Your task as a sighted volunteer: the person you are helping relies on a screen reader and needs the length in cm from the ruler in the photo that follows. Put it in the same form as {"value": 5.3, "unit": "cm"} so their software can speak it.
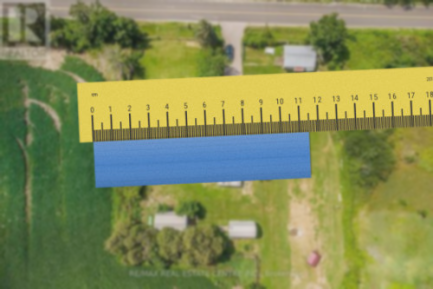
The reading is {"value": 11.5, "unit": "cm"}
